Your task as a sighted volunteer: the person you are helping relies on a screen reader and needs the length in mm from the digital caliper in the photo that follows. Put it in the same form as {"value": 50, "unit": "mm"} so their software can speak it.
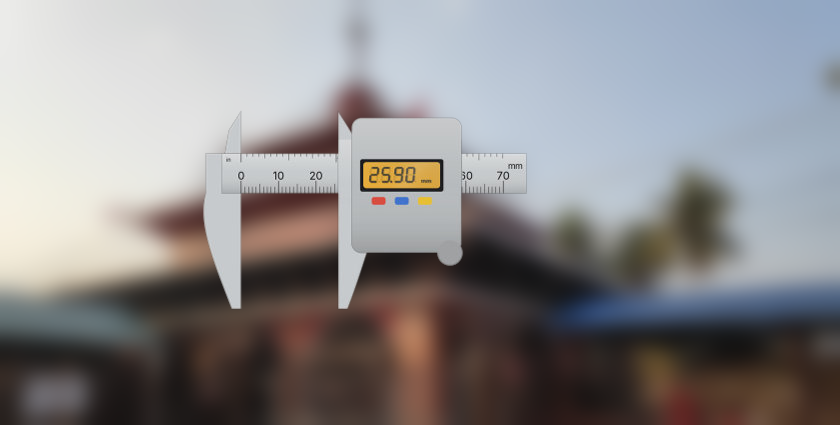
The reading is {"value": 25.90, "unit": "mm"}
